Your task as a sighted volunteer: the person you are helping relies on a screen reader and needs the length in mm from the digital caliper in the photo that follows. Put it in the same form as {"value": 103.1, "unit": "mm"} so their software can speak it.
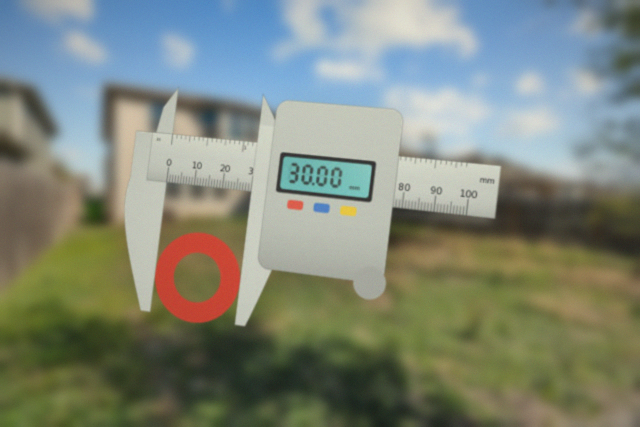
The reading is {"value": 30.00, "unit": "mm"}
